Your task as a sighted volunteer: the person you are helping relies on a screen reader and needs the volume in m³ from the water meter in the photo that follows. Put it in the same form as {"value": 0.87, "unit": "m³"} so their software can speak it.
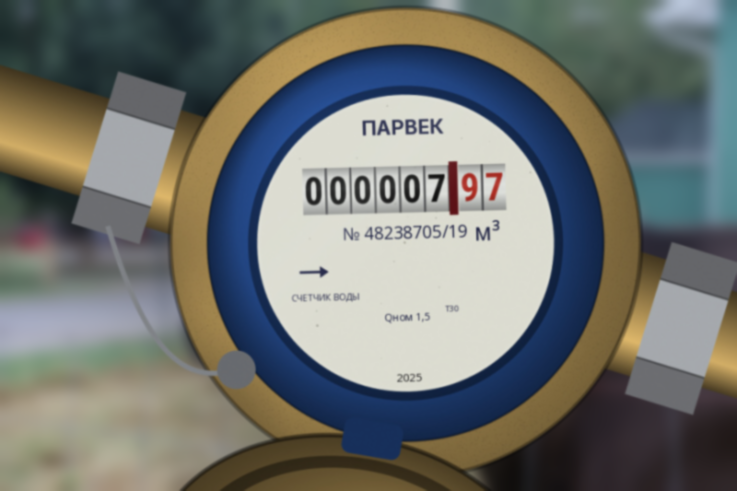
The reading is {"value": 7.97, "unit": "m³"}
